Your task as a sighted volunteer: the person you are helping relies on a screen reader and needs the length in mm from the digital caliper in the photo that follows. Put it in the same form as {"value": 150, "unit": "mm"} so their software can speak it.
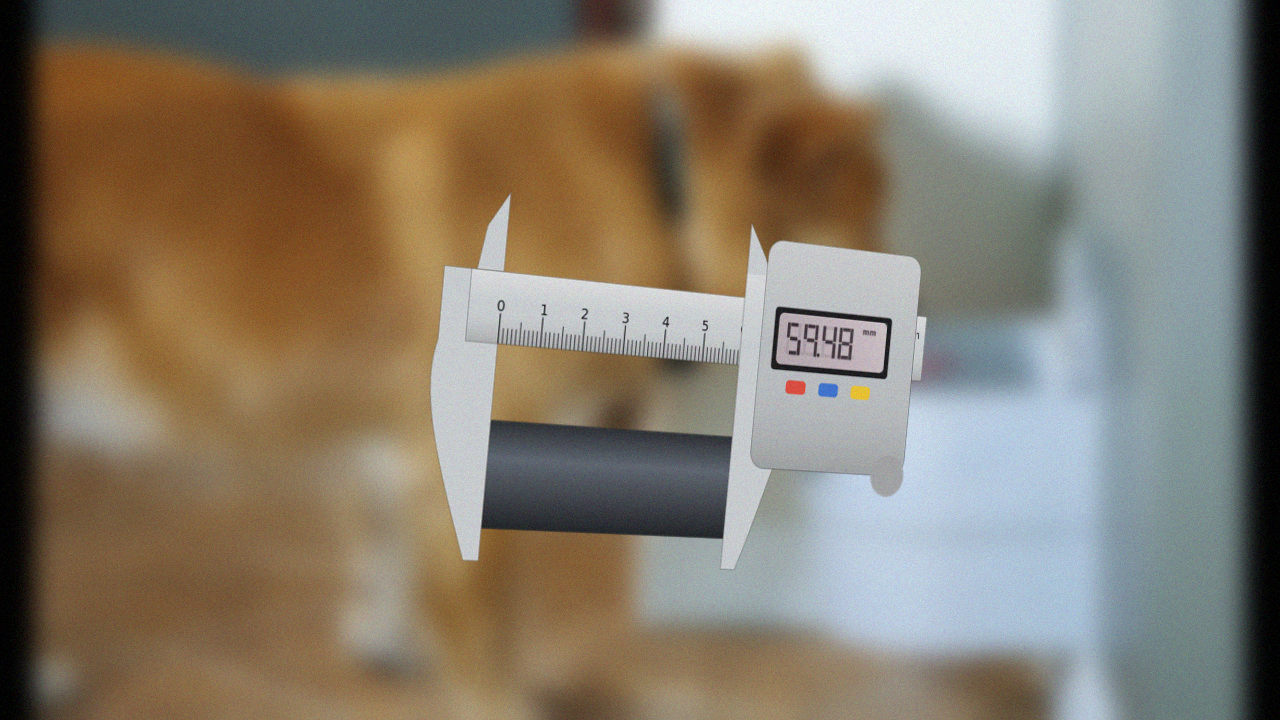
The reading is {"value": 59.48, "unit": "mm"}
